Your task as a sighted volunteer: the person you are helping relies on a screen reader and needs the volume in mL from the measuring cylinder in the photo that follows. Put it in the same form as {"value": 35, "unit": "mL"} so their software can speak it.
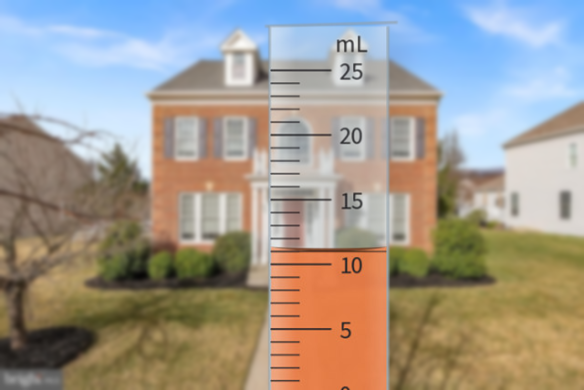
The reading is {"value": 11, "unit": "mL"}
